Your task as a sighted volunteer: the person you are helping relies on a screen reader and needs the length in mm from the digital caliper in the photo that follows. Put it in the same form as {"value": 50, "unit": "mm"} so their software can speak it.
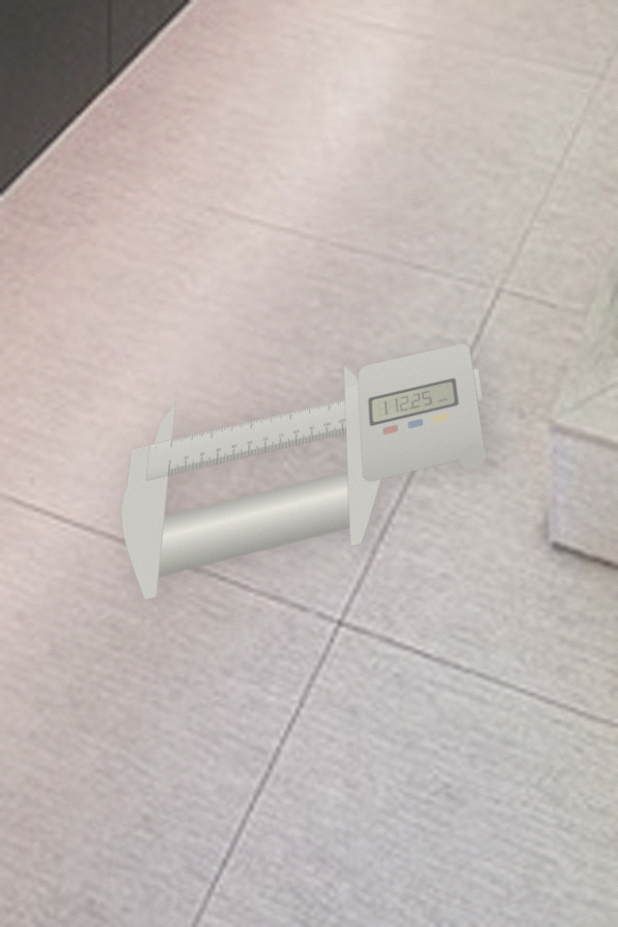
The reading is {"value": 112.25, "unit": "mm"}
